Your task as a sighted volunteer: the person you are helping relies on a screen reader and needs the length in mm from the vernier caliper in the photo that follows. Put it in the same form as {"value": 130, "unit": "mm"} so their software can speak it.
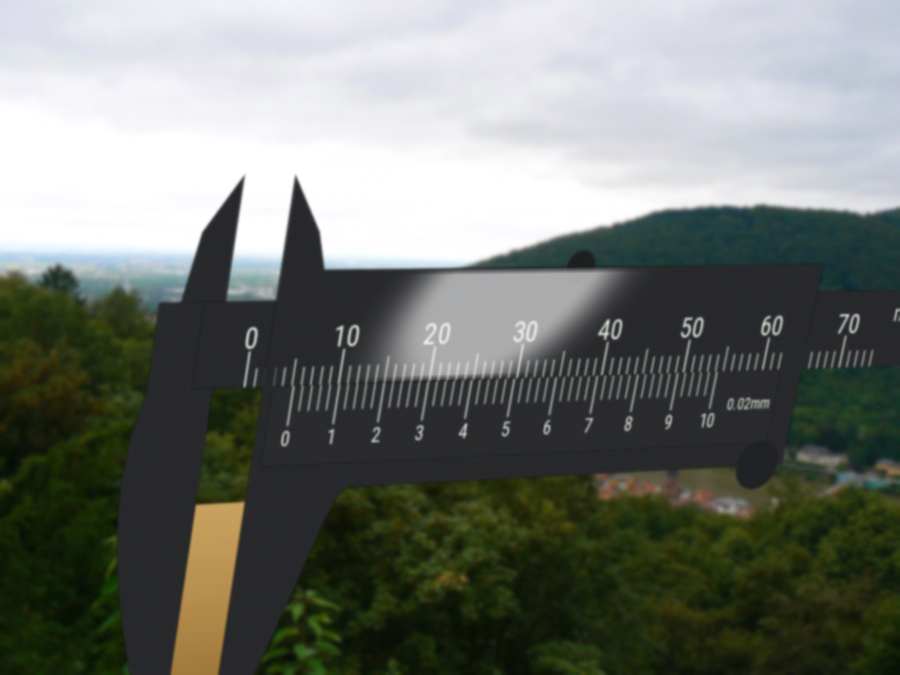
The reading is {"value": 5.2, "unit": "mm"}
